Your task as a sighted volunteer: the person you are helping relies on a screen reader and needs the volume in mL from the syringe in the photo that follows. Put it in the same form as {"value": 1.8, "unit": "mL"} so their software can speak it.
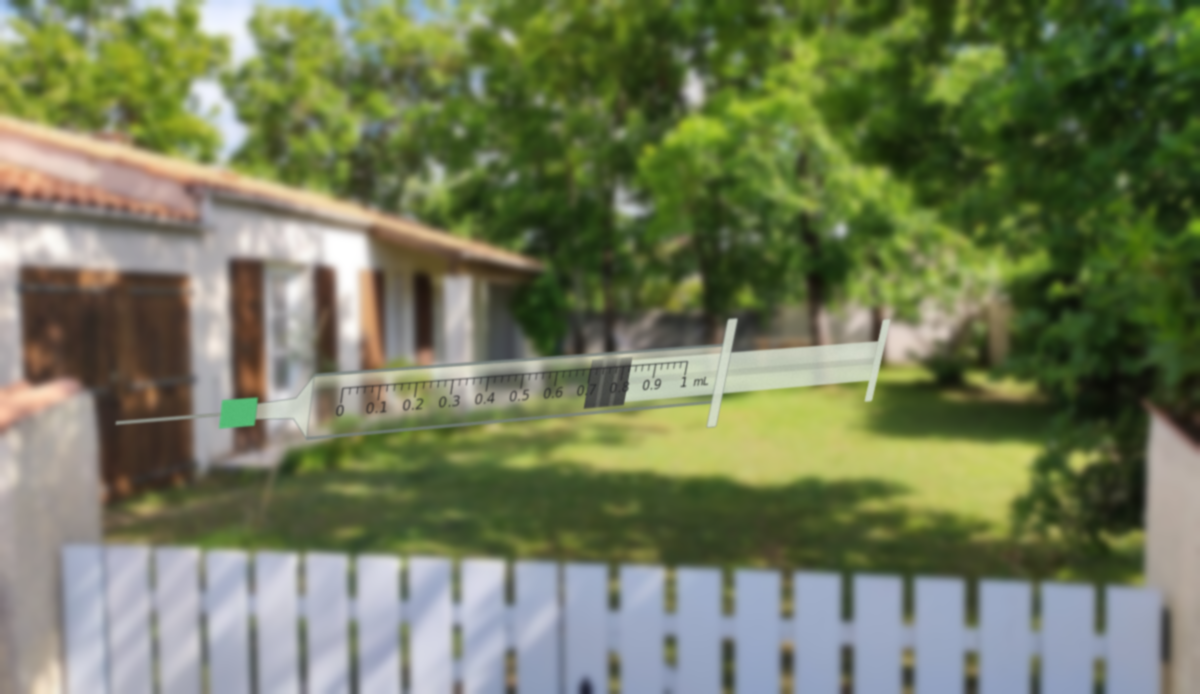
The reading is {"value": 0.7, "unit": "mL"}
